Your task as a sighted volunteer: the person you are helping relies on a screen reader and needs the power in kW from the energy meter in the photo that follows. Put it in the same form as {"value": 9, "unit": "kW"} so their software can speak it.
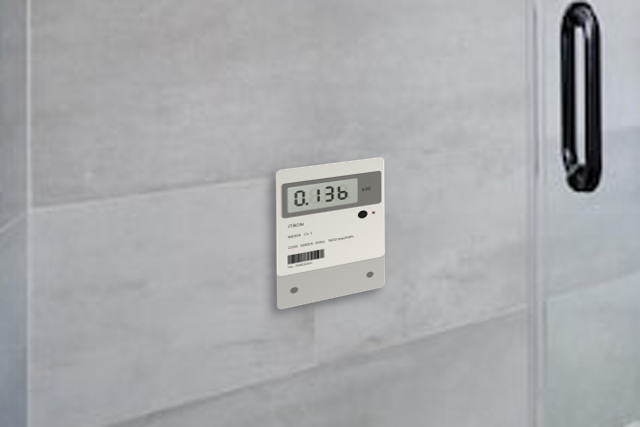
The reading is {"value": 0.136, "unit": "kW"}
